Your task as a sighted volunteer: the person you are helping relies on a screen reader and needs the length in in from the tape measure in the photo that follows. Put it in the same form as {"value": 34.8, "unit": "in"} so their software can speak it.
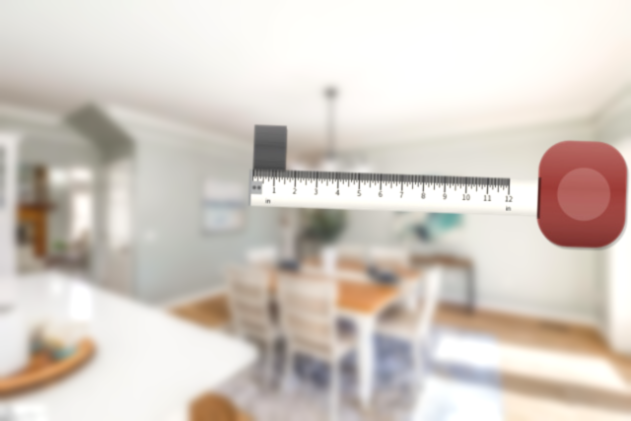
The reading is {"value": 1.5, "unit": "in"}
